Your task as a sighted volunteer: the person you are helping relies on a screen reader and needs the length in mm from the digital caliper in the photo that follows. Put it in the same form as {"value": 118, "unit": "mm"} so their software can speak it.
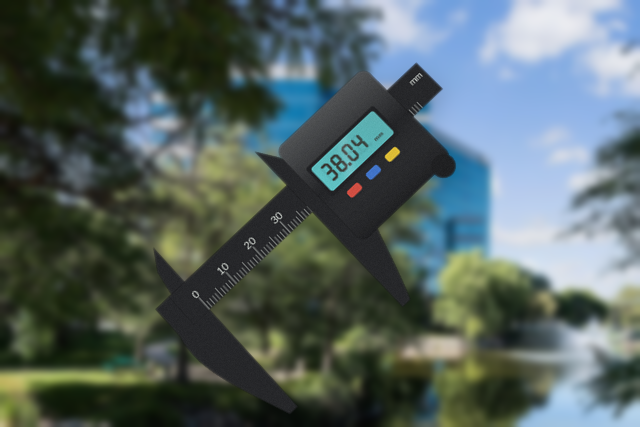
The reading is {"value": 38.04, "unit": "mm"}
